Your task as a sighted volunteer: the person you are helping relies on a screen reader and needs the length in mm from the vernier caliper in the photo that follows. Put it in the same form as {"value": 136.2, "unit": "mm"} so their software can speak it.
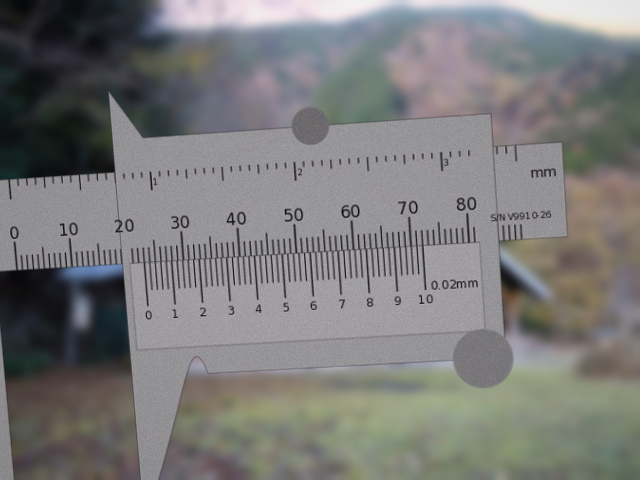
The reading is {"value": 23.0, "unit": "mm"}
